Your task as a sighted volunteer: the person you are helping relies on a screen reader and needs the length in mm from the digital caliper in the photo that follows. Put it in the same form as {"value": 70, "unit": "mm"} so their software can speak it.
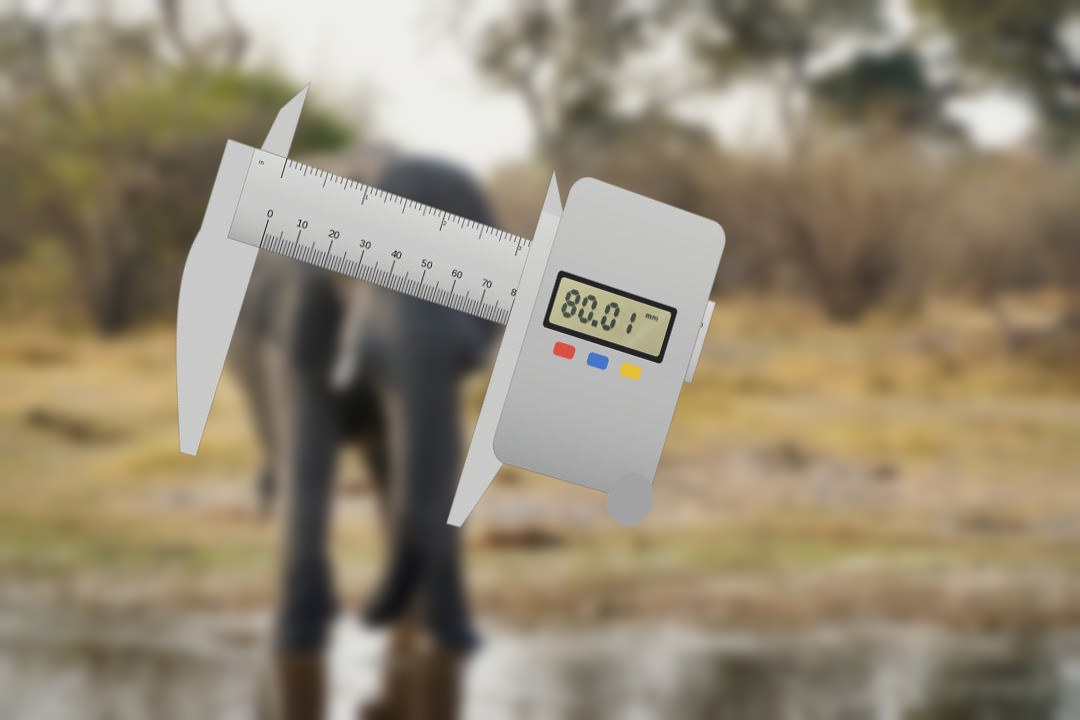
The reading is {"value": 80.01, "unit": "mm"}
